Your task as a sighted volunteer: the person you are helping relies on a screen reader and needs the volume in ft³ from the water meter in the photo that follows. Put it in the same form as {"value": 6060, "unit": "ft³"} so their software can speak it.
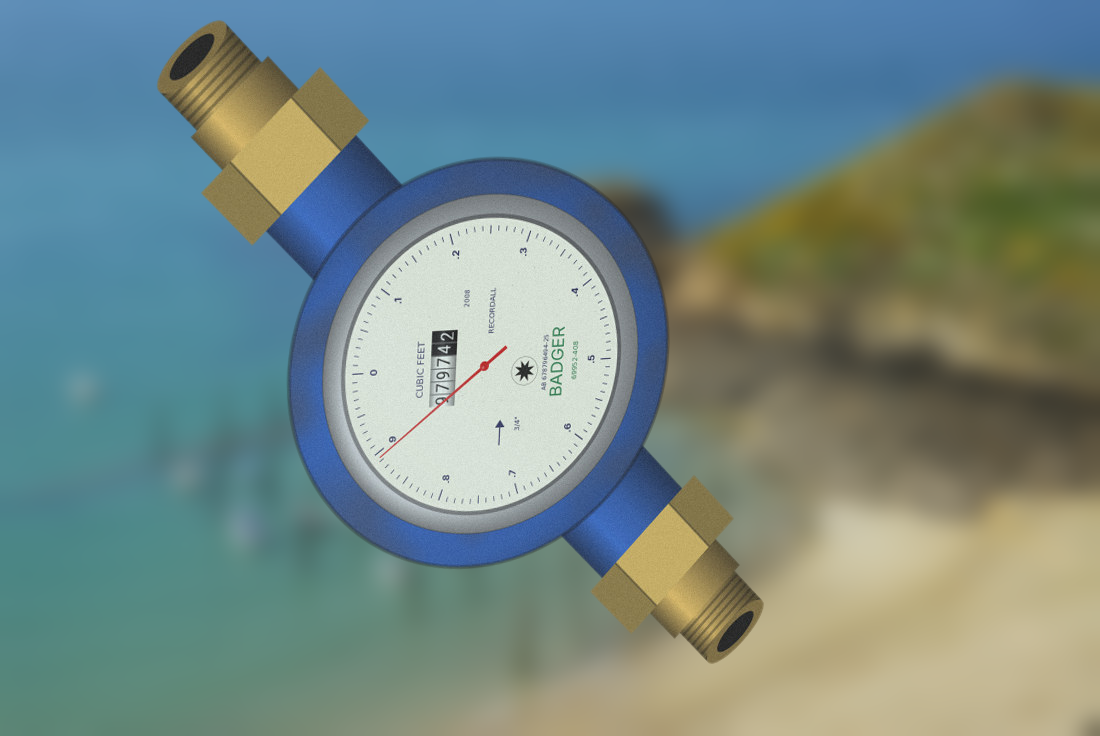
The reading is {"value": 979741.89, "unit": "ft³"}
